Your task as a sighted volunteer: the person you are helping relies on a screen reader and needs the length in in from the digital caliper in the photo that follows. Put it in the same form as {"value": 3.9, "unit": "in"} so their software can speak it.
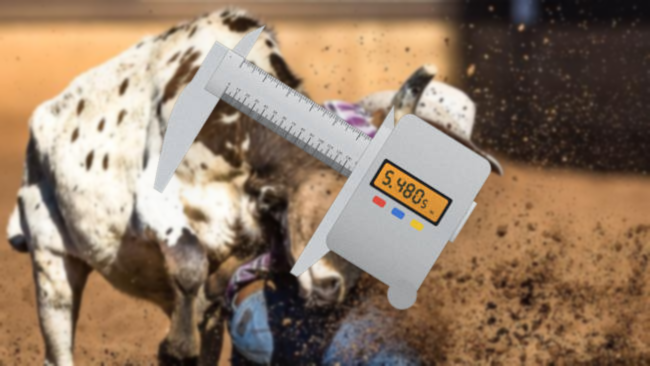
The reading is {"value": 5.4805, "unit": "in"}
